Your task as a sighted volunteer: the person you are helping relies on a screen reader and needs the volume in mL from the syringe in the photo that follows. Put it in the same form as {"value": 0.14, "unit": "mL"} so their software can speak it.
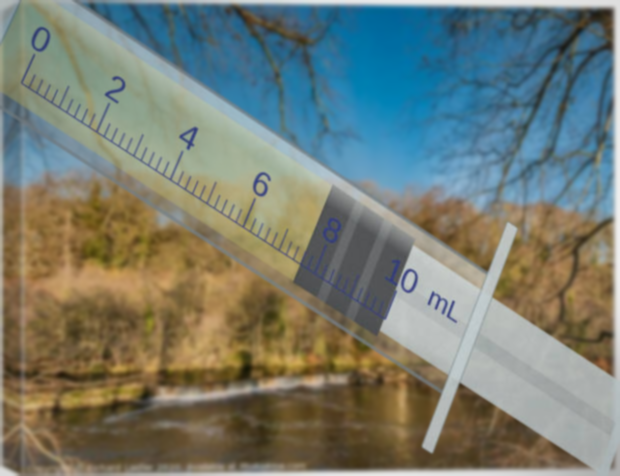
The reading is {"value": 7.6, "unit": "mL"}
